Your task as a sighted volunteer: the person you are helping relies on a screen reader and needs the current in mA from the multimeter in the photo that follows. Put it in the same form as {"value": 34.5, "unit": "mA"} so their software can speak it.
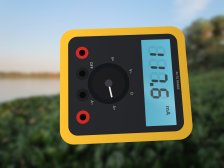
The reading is {"value": 117.6, "unit": "mA"}
